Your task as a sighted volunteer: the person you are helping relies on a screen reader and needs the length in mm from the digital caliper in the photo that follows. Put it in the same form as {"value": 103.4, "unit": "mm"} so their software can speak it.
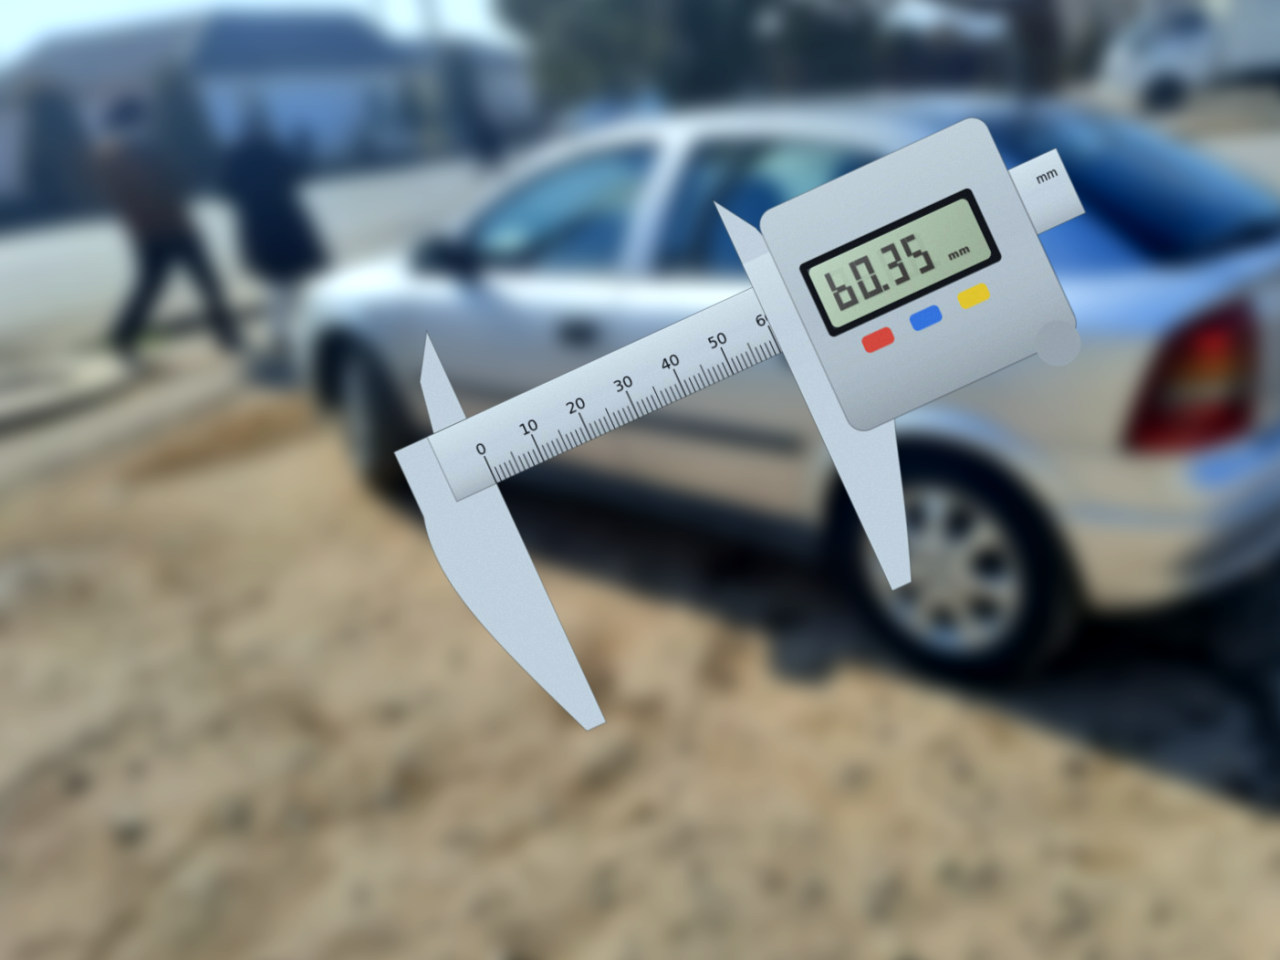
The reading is {"value": 60.35, "unit": "mm"}
